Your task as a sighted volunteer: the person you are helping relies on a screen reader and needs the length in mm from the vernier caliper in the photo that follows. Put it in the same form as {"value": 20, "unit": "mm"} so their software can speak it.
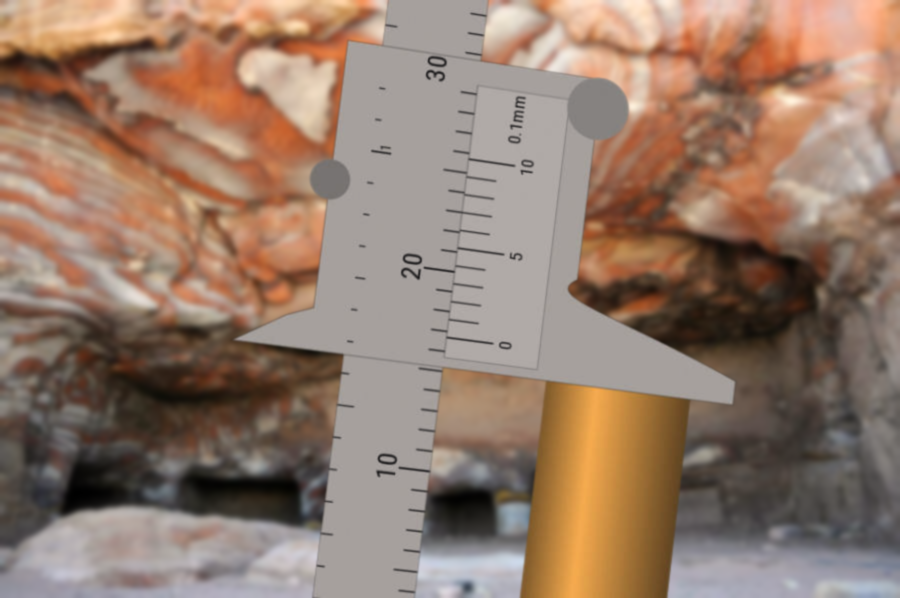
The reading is {"value": 16.7, "unit": "mm"}
